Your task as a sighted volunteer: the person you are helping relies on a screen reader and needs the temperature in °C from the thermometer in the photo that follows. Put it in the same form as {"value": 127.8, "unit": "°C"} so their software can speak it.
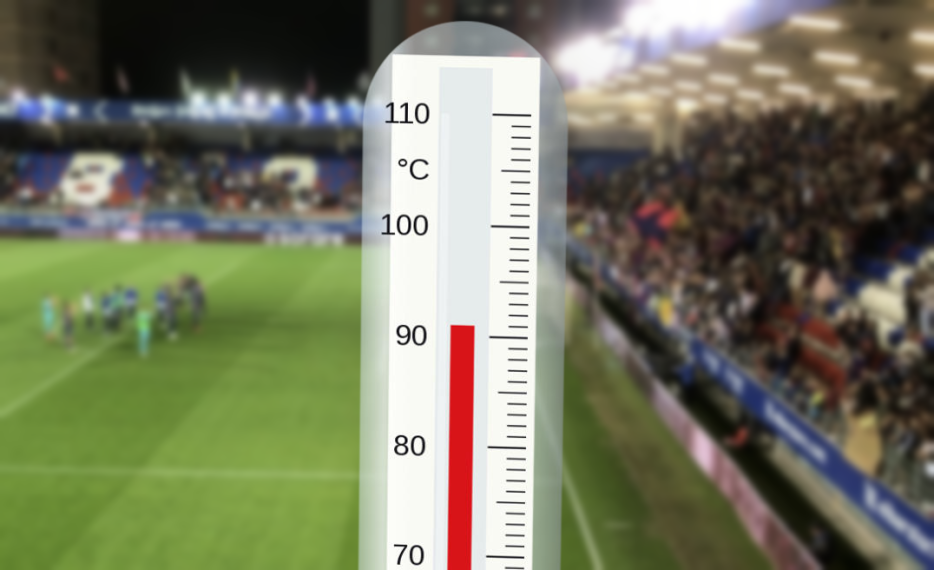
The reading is {"value": 91, "unit": "°C"}
